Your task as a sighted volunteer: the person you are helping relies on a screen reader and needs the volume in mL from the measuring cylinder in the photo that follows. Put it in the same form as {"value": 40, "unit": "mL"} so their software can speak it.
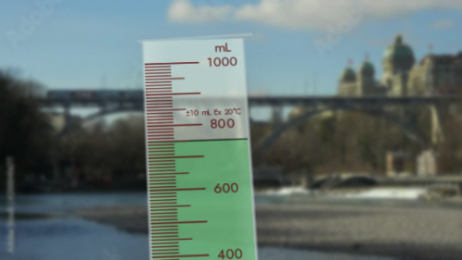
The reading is {"value": 750, "unit": "mL"}
